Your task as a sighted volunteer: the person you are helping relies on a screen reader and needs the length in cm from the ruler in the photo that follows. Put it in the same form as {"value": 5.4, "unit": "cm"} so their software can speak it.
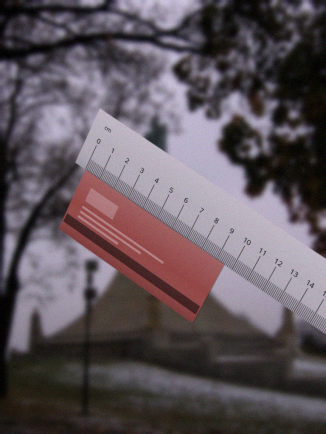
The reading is {"value": 9.5, "unit": "cm"}
